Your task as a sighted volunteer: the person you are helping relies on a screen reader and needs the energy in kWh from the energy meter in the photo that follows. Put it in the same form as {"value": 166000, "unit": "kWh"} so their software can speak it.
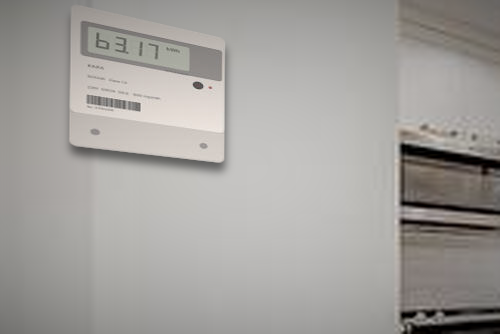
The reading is {"value": 63.17, "unit": "kWh"}
